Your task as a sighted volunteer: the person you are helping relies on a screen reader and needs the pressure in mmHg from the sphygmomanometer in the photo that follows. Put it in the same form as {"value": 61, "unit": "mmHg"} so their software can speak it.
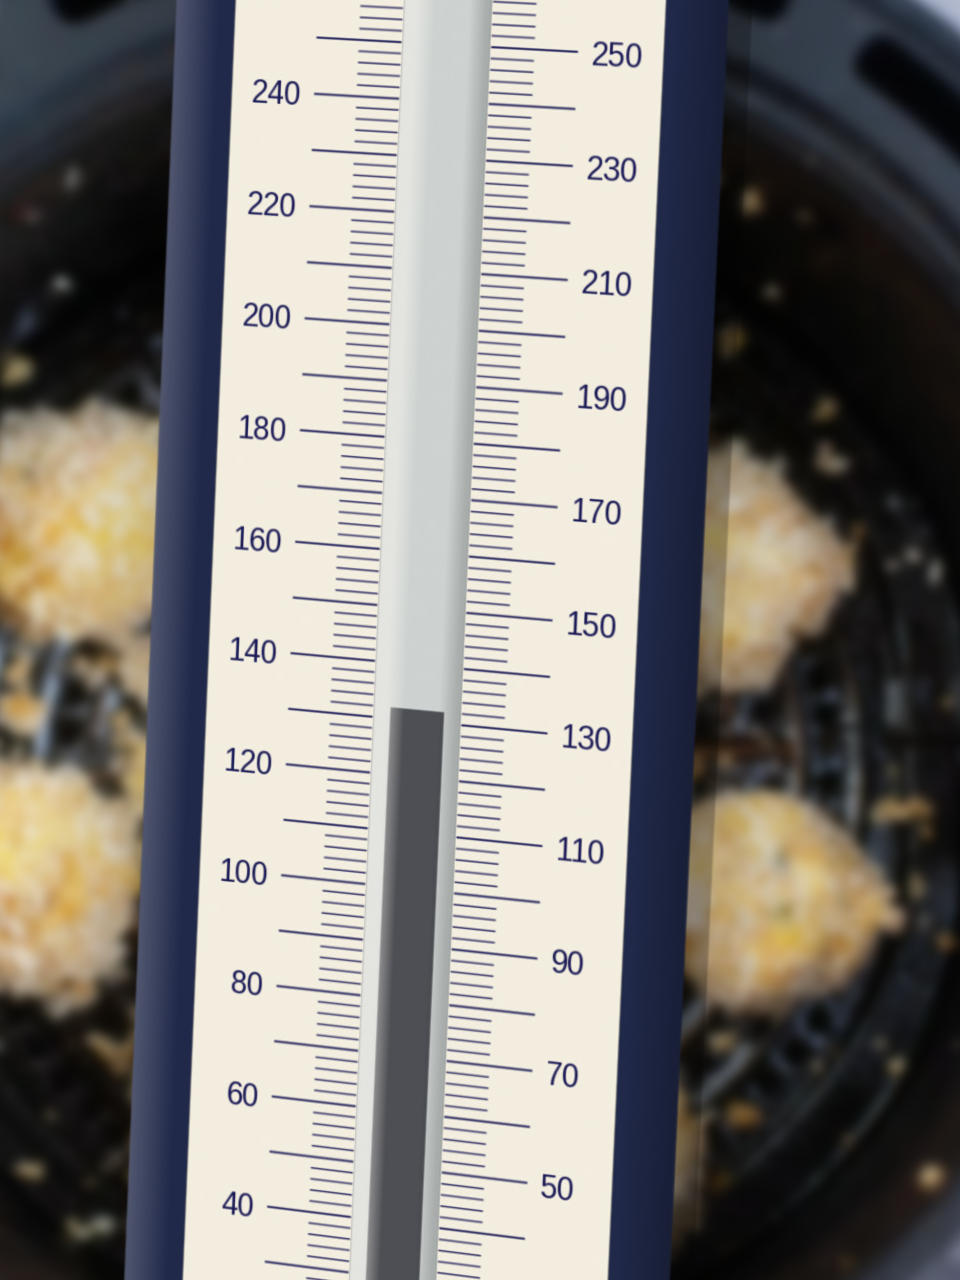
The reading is {"value": 132, "unit": "mmHg"}
